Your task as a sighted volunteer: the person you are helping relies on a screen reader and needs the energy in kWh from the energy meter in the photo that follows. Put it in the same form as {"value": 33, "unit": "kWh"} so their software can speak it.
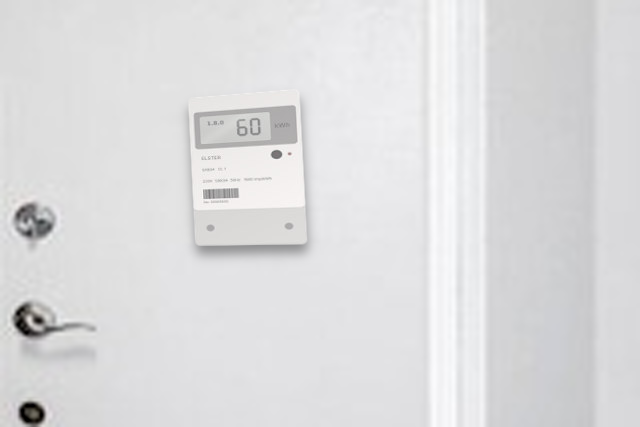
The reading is {"value": 60, "unit": "kWh"}
